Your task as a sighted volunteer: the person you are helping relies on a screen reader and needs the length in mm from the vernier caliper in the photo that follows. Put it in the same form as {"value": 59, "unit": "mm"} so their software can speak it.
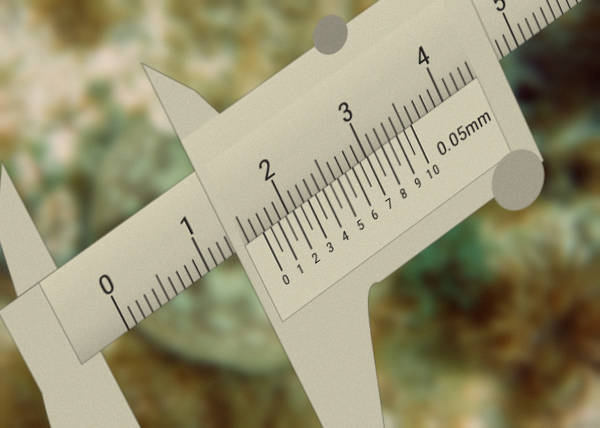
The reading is {"value": 16.8, "unit": "mm"}
